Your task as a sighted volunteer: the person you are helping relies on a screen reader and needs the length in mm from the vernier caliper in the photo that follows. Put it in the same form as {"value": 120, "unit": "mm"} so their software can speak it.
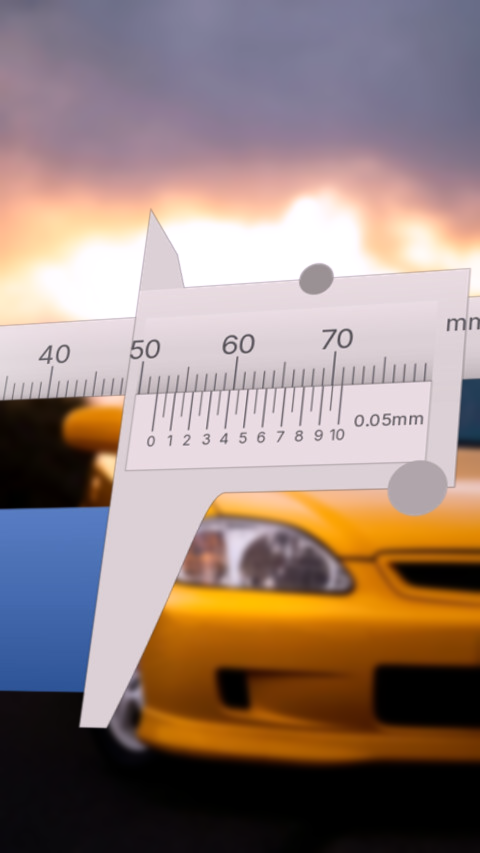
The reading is {"value": 52.0, "unit": "mm"}
